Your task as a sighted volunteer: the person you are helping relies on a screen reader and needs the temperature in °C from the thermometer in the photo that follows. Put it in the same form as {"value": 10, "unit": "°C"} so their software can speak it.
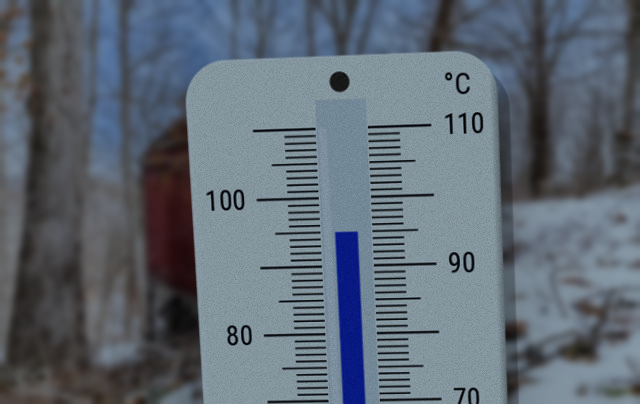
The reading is {"value": 95, "unit": "°C"}
